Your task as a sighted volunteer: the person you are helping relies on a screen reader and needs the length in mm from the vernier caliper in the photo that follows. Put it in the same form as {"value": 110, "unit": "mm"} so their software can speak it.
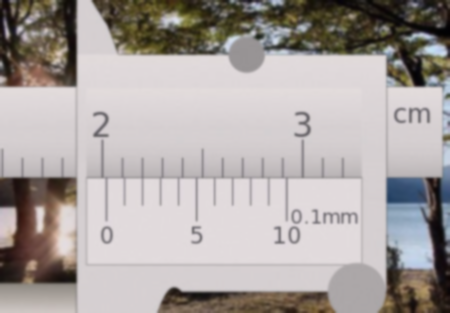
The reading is {"value": 20.2, "unit": "mm"}
